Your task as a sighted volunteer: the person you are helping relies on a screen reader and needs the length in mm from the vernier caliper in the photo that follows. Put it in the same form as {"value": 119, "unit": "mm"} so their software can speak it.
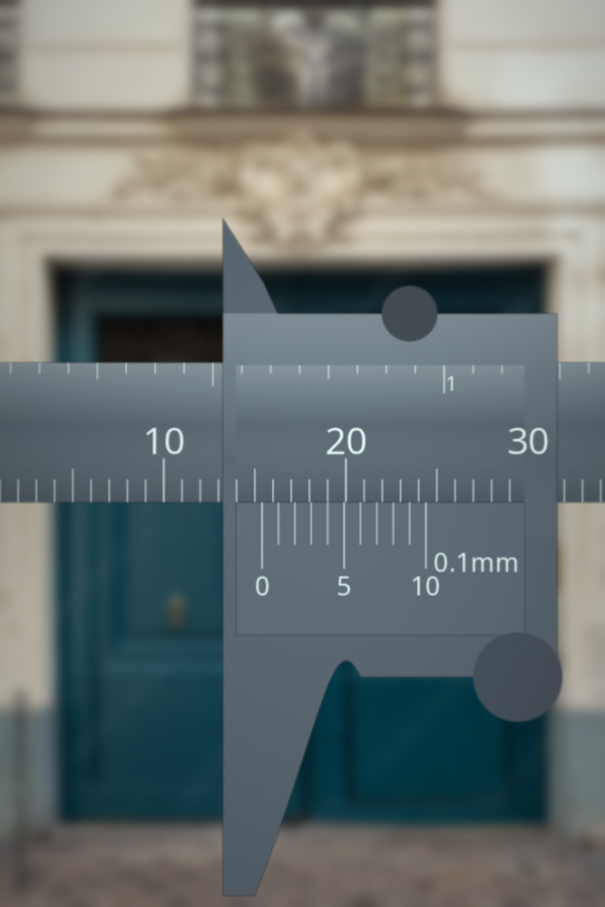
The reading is {"value": 15.4, "unit": "mm"}
